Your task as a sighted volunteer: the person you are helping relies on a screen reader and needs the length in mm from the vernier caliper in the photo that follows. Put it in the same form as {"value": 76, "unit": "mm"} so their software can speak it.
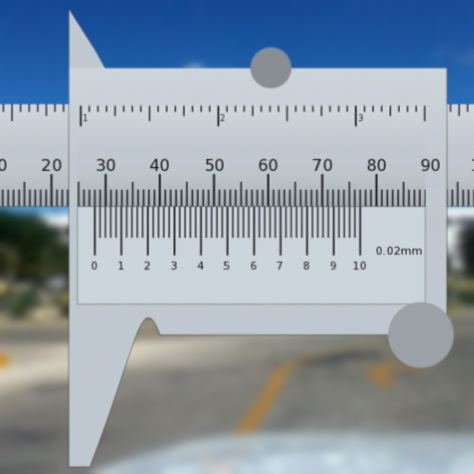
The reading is {"value": 28.0, "unit": "mm"}
